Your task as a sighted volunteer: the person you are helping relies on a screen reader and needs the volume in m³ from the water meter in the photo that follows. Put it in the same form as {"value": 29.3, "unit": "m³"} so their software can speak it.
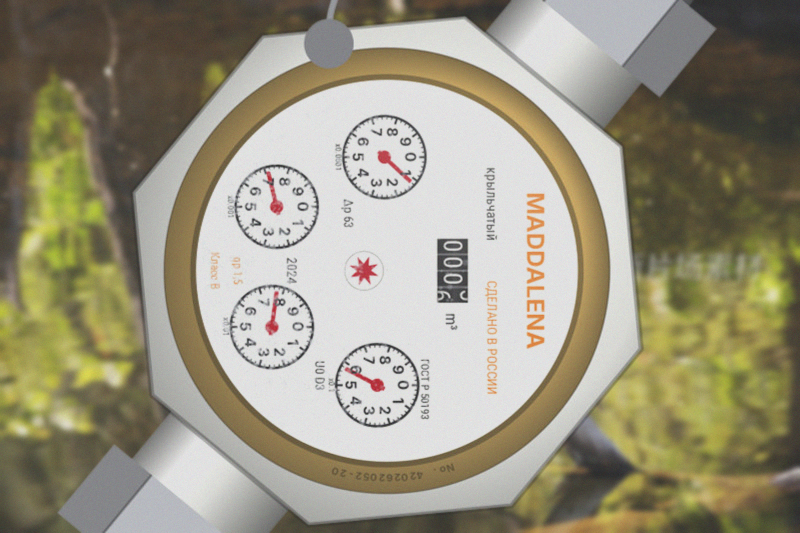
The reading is {"value": 5.5771, "unit": "m³"}
